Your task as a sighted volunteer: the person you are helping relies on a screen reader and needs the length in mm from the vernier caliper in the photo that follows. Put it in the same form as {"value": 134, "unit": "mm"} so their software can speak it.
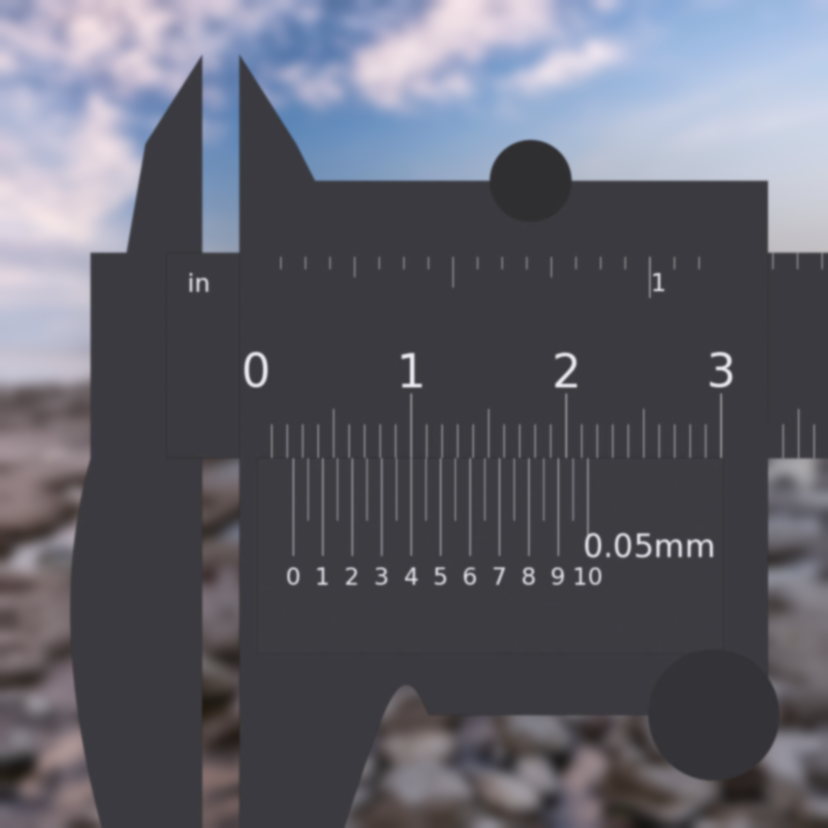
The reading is {"value": 2.4, "unit": "mm"}
